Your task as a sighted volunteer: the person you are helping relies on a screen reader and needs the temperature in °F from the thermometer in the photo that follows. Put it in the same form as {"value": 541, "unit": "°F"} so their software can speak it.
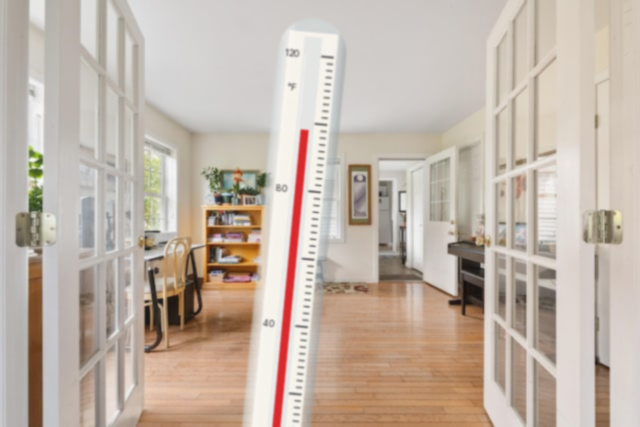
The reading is {"value": 98, "unit": "°F"}
